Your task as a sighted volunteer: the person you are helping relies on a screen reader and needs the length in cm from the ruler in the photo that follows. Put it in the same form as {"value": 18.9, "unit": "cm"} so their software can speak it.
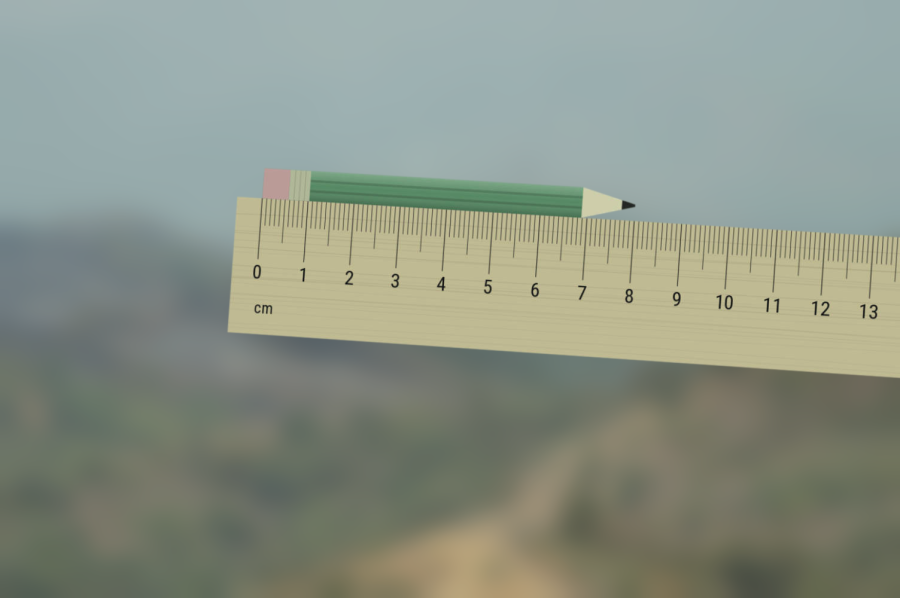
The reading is {"value": 8, "unit": "cm"}
